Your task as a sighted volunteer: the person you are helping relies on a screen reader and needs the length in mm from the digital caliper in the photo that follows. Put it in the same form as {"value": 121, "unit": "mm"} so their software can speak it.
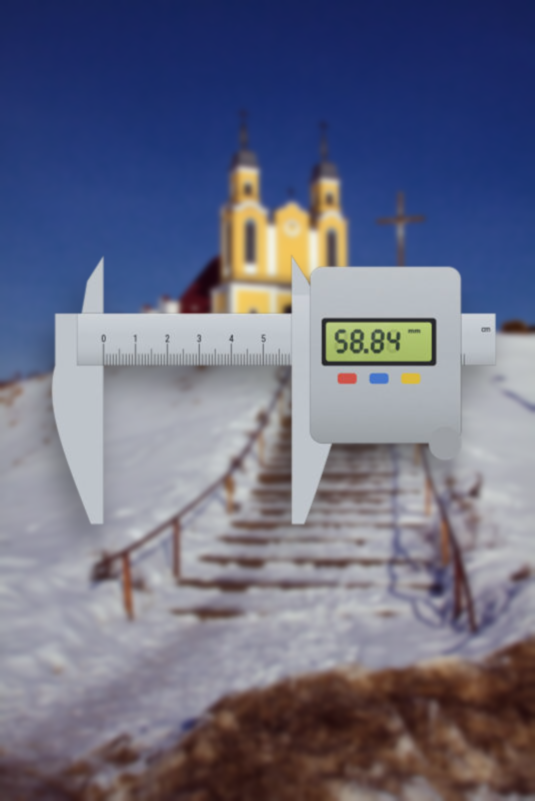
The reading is {"value": 58.84, "unit": "mm"}
